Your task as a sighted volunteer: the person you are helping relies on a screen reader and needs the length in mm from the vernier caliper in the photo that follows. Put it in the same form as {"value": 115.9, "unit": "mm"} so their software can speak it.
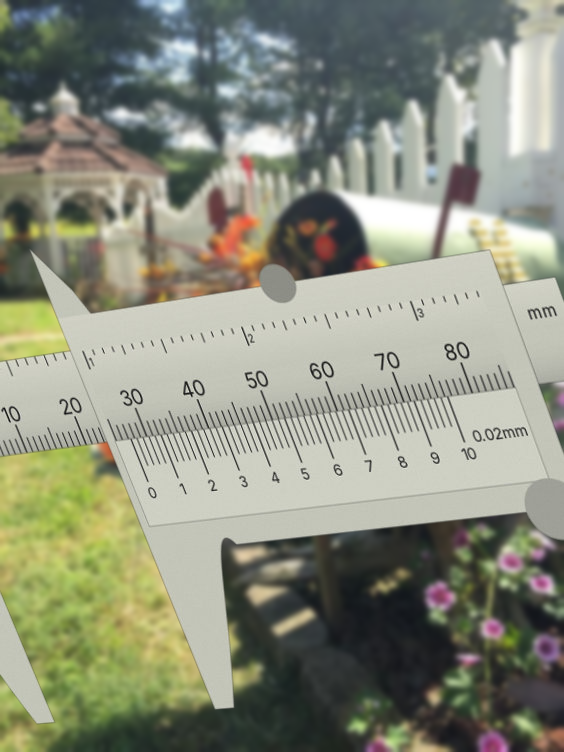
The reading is {"value": 27.4, "unit": "mm"}
